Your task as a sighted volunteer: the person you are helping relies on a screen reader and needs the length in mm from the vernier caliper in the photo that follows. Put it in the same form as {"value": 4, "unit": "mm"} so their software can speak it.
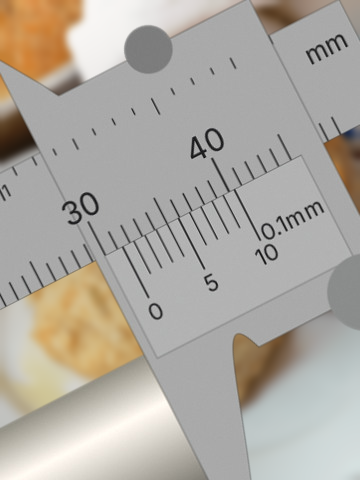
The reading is {"value": 31.4, "unit": "mm"}
